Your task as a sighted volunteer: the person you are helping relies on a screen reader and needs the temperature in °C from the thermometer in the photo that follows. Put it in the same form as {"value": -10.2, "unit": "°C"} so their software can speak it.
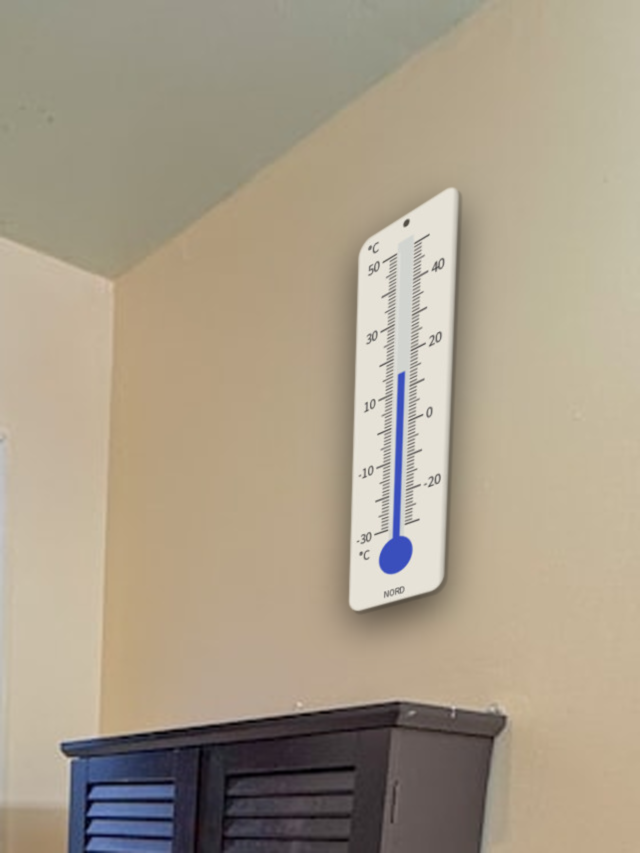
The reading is {"value": 15, "unit": "°C"}
